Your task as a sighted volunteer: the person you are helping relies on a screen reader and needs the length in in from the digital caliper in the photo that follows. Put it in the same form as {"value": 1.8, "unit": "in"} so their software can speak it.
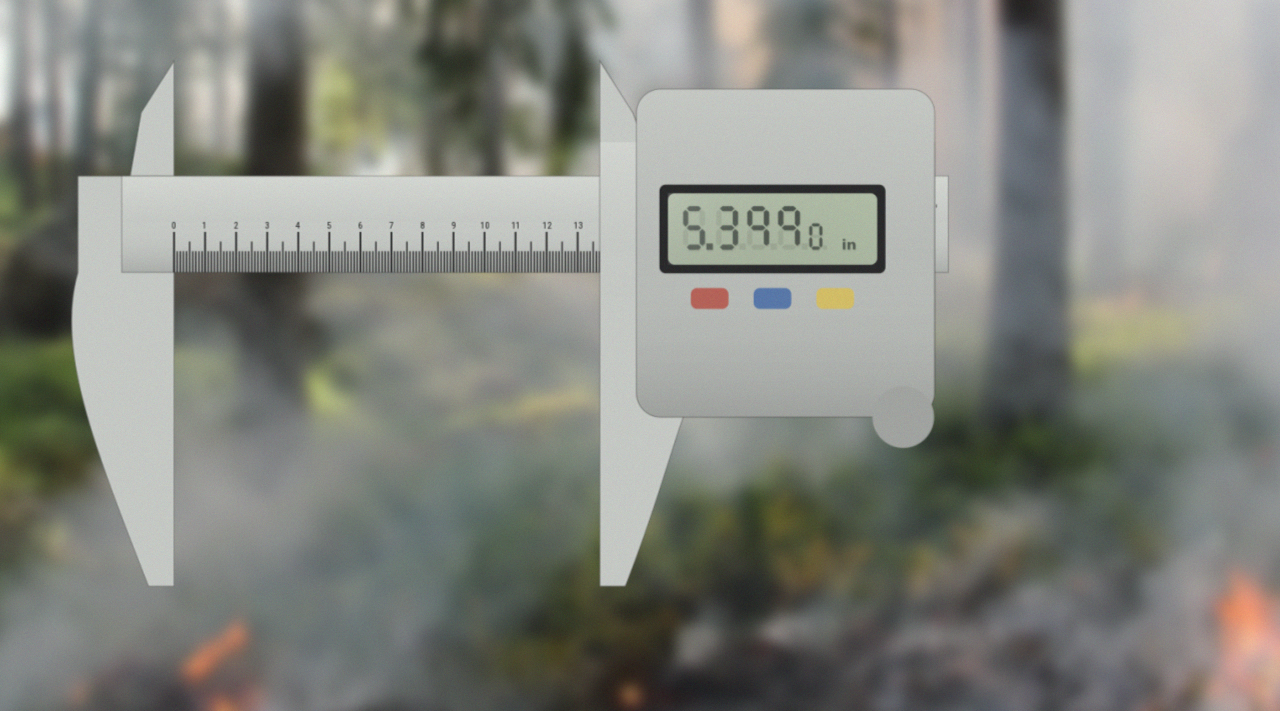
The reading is {"value": 5.3990, "unit": "in"}
